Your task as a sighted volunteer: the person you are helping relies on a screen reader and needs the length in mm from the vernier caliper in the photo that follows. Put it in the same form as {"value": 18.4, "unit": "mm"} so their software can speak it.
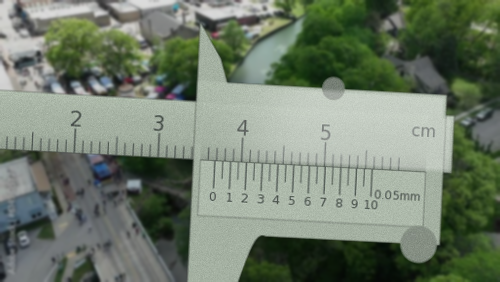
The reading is {"value": 36.8, "unit": "mm"}
